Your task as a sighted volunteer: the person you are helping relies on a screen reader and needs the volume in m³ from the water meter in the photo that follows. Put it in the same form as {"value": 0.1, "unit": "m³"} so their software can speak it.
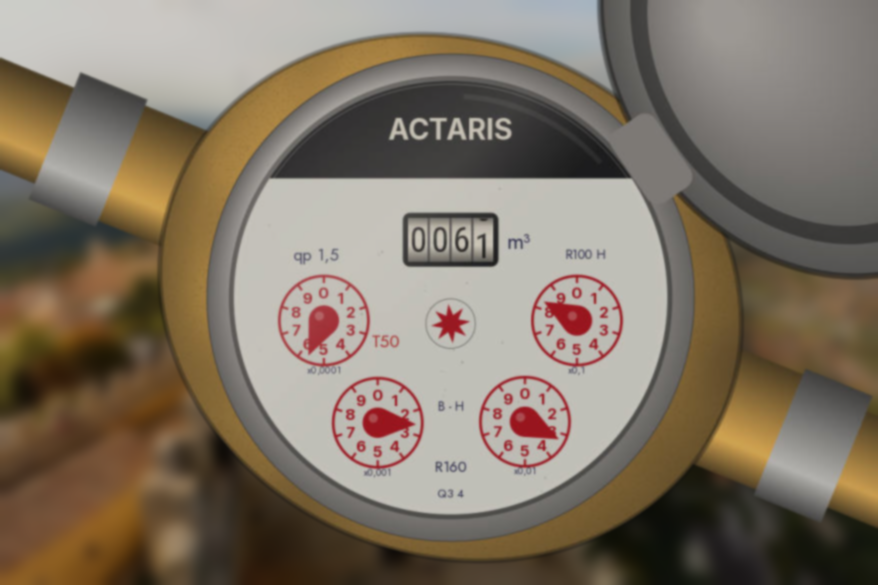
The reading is {"value": 60.8325, "unit": "m³"}
